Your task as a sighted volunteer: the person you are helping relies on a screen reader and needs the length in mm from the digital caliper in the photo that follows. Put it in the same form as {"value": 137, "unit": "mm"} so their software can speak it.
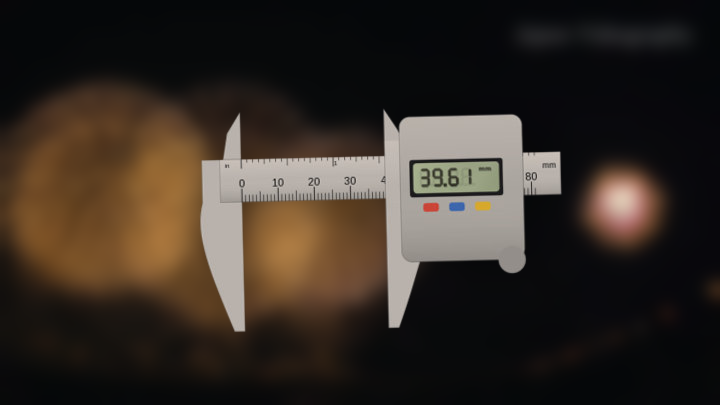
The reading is {"value": 39.61, "unit": "mm"}
